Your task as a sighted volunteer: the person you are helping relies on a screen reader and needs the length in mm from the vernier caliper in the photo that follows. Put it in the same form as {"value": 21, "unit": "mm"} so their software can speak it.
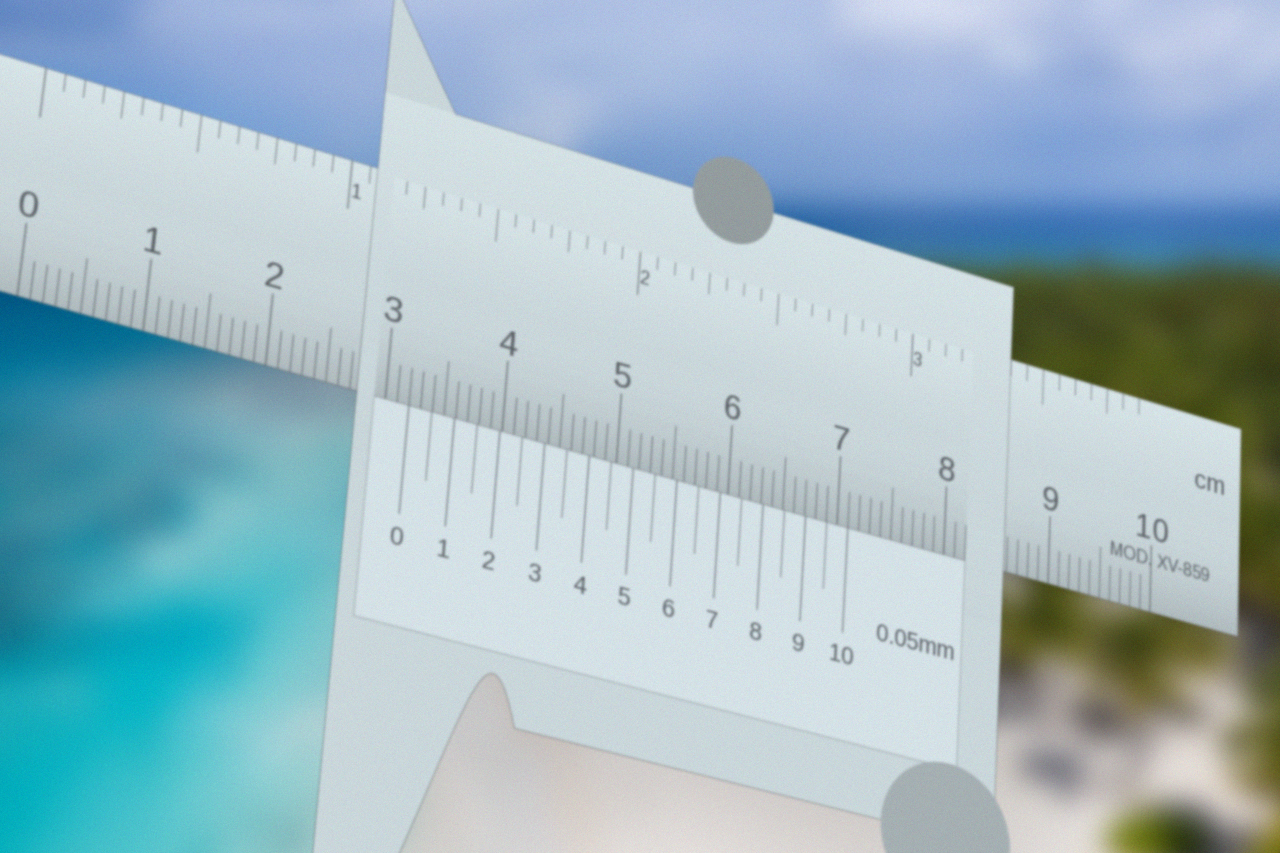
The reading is {"value": 32.0, "unit": "mm"}
